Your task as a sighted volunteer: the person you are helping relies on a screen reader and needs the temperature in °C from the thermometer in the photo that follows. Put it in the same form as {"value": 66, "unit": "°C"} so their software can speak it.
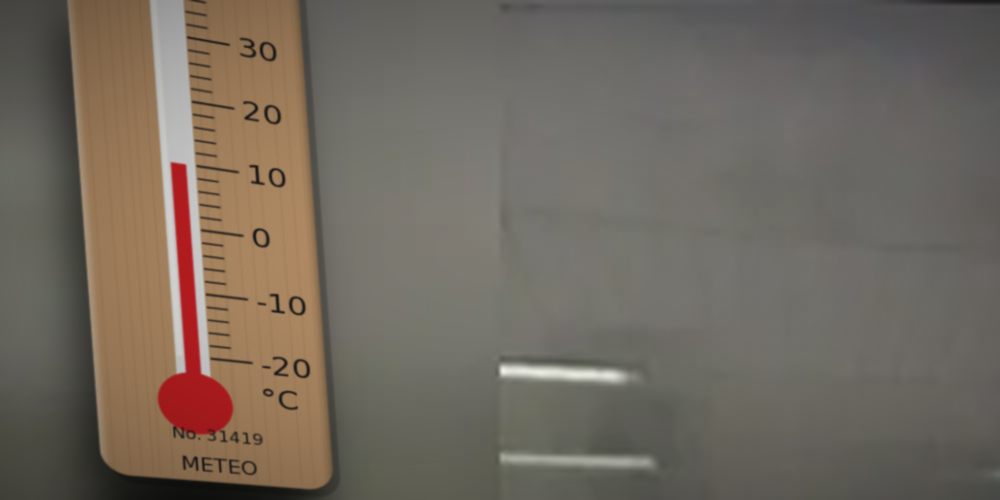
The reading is {"value": 10, "unit": "°C"}
